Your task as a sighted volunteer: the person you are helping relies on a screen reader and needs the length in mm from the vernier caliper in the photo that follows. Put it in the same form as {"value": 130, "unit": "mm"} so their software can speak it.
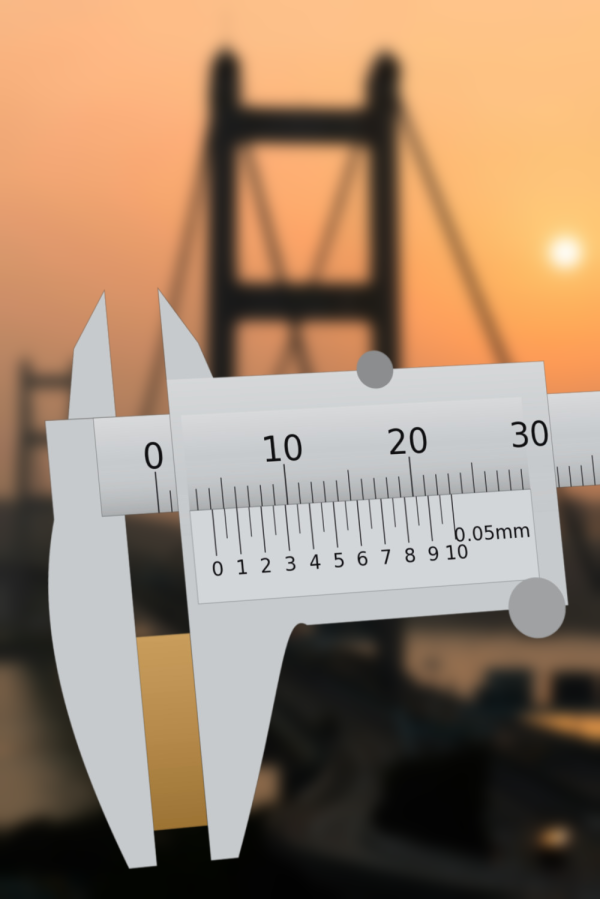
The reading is {"value": 4.1, "unit": "mm"}
